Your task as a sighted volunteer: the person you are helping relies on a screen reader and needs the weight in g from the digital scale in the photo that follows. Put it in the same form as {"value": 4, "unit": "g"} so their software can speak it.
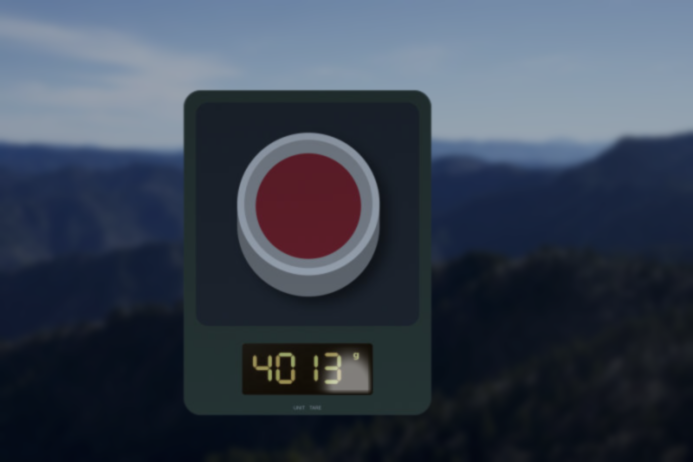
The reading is {"value": 4013, "unit": "g"}
